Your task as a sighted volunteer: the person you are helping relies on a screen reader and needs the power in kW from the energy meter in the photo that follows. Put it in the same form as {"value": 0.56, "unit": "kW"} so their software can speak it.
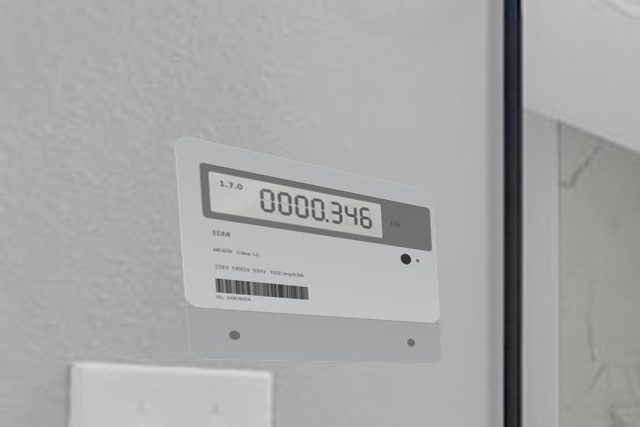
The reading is {"value": 0.346, "unit": "kW"}
